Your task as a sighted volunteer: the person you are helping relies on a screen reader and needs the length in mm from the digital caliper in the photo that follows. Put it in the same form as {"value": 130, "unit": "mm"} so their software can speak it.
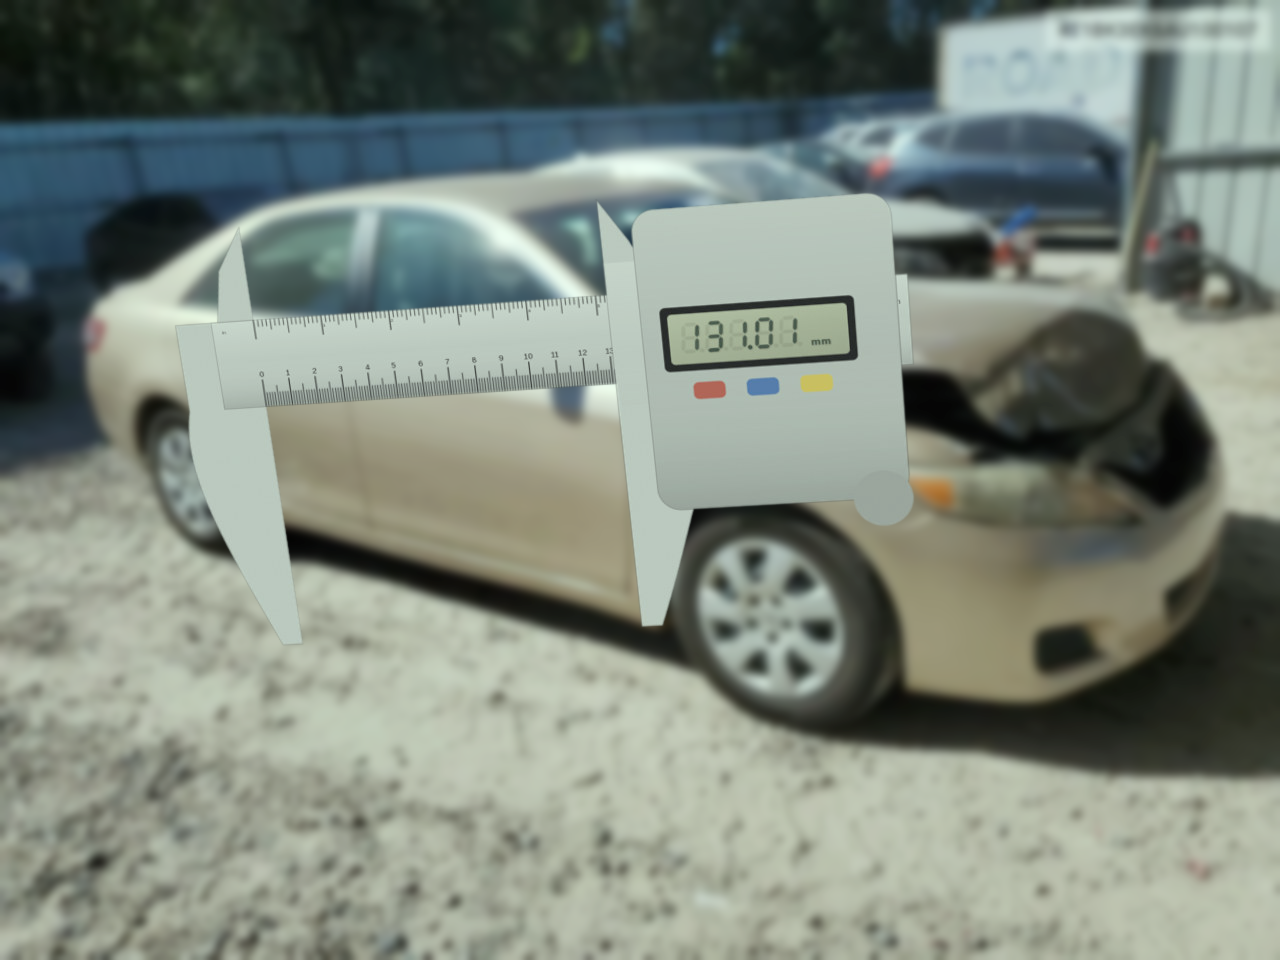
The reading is {"value": 131.01, "unit": "mm"}
